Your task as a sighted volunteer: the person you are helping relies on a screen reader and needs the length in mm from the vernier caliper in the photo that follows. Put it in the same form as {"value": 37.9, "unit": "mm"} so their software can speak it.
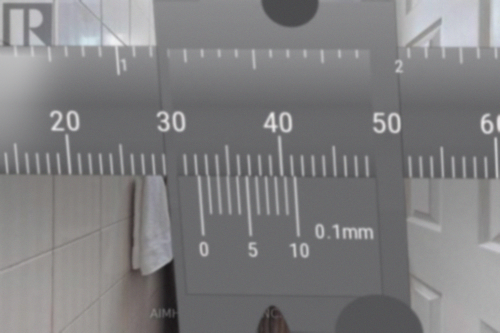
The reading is {"value": 32.2, "unit": "mm"}
